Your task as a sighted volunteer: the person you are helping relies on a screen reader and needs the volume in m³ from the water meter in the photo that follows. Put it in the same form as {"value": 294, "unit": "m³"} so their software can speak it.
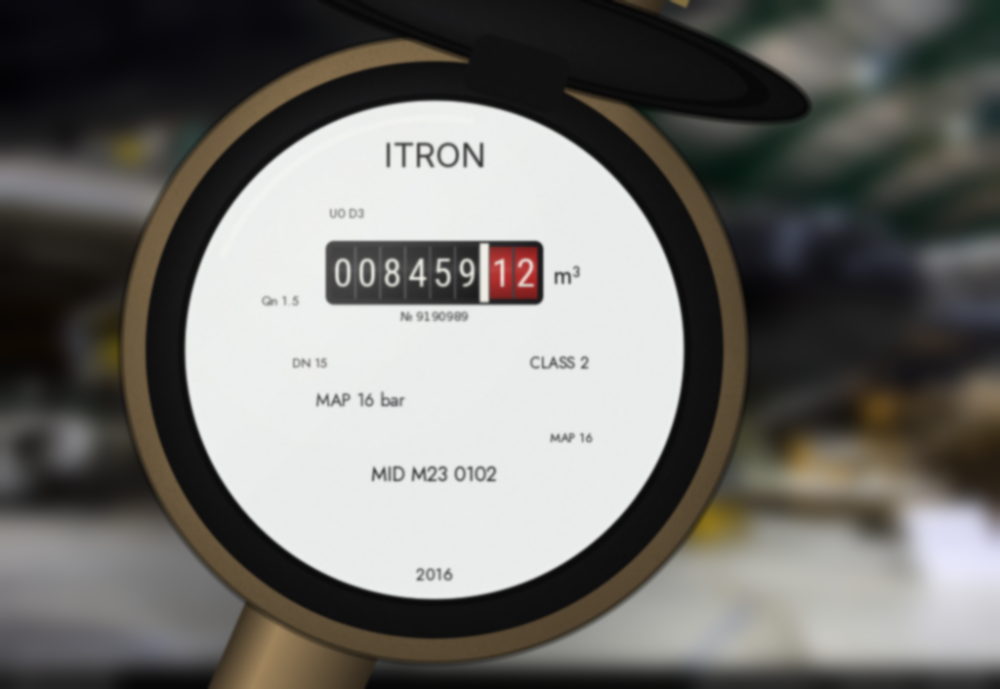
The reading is {"value": 8459.12, "unit": "m³"}
